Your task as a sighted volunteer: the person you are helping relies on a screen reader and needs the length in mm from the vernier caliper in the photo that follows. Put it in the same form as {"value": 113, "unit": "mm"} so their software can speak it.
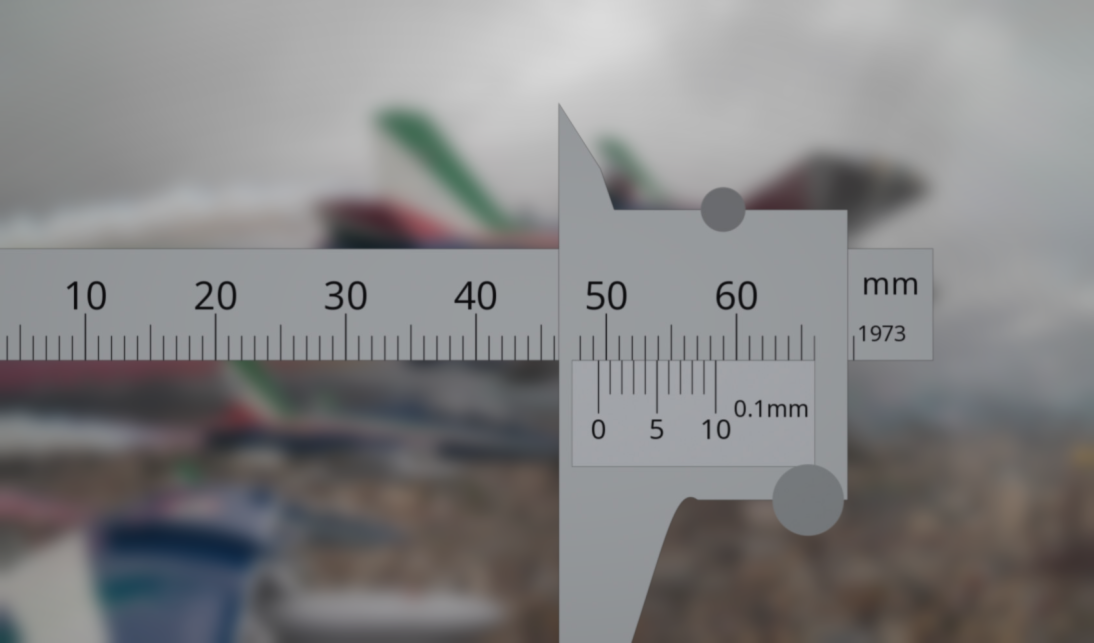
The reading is {"value": 49.4, "unit": "mm"}
